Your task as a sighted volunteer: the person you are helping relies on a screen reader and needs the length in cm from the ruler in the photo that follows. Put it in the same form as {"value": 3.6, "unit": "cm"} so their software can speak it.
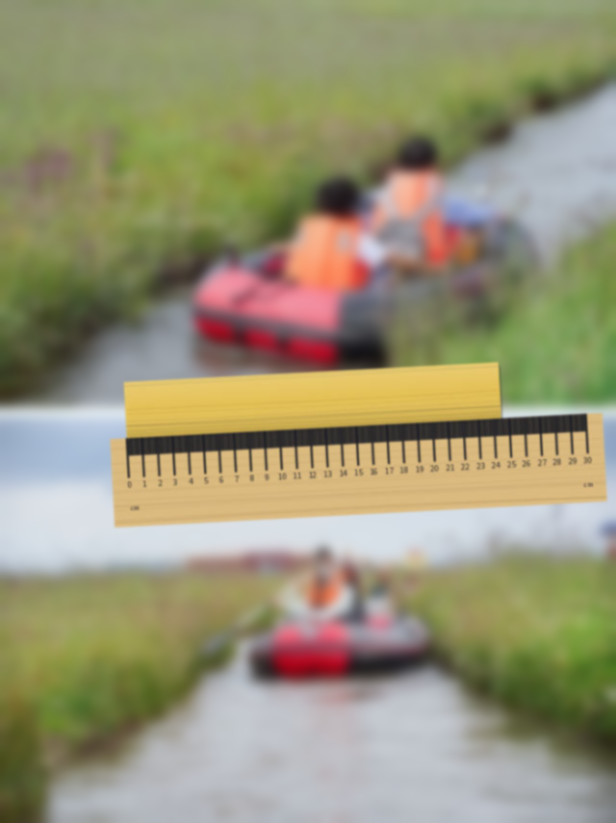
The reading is {"value": 24.5, "unit": "cm"}
